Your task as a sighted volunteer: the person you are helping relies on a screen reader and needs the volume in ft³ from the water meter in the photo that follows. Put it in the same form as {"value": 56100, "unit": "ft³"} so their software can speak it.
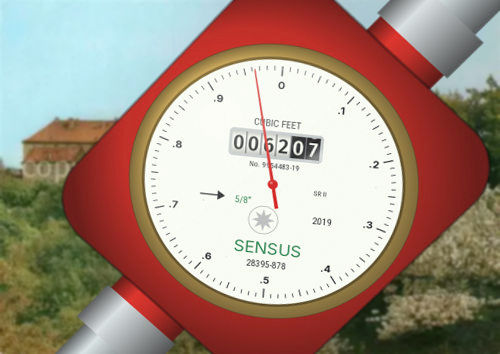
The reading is {"value": 6206.96, "unit": "ft³"}
